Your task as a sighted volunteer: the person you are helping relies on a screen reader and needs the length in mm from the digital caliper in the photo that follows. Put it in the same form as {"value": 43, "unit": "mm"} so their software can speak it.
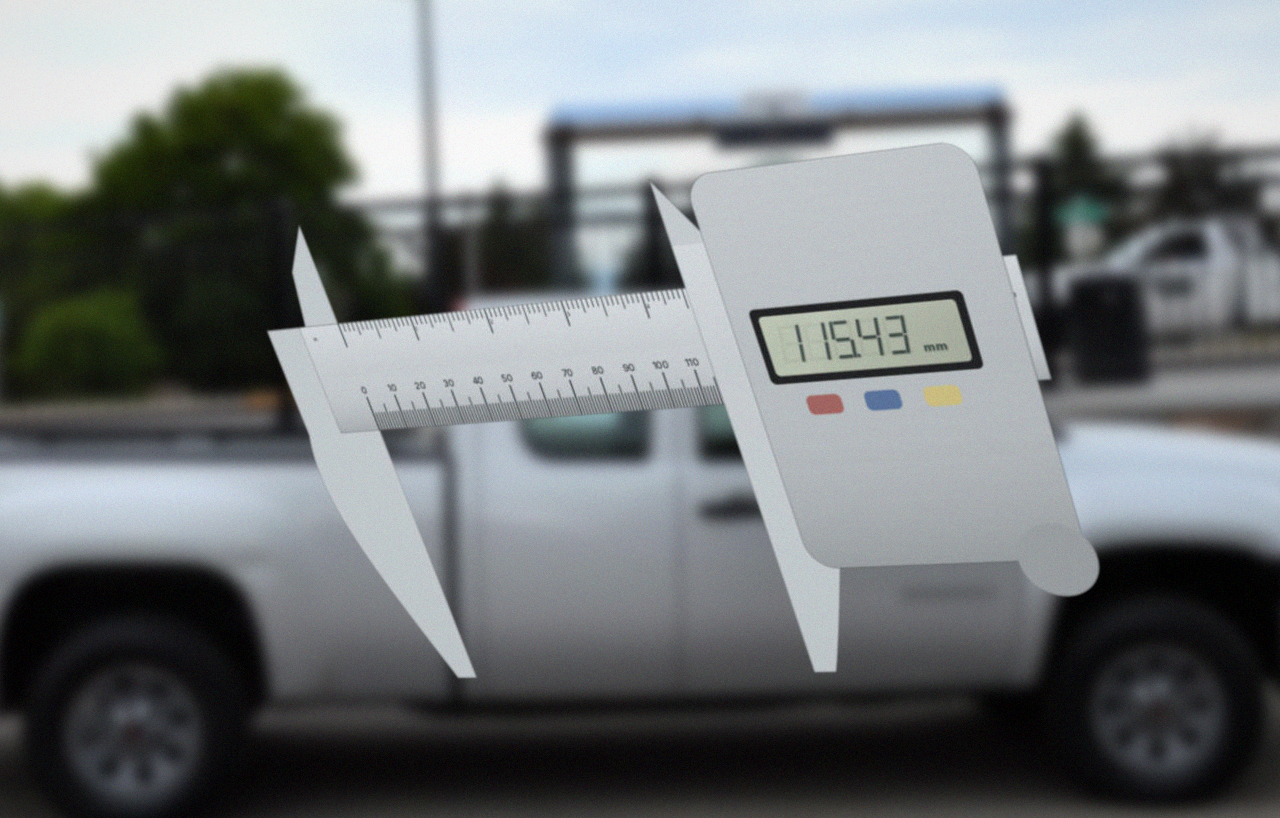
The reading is {"value": 115.43, "unit": "mm"}
